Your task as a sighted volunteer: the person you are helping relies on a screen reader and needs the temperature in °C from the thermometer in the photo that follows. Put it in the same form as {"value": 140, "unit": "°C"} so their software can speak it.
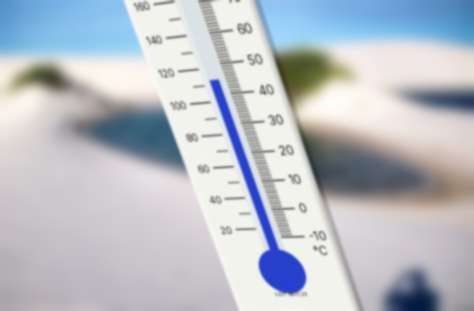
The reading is {"value": 45, "unit": "°C"}
